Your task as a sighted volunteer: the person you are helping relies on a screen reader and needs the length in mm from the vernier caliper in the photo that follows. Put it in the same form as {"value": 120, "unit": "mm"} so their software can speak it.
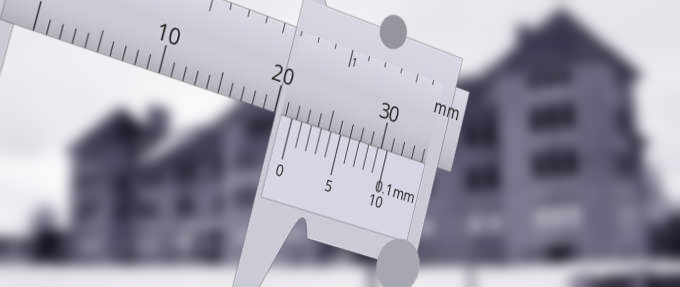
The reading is {"value": 21.6, "unit": "mm"}
